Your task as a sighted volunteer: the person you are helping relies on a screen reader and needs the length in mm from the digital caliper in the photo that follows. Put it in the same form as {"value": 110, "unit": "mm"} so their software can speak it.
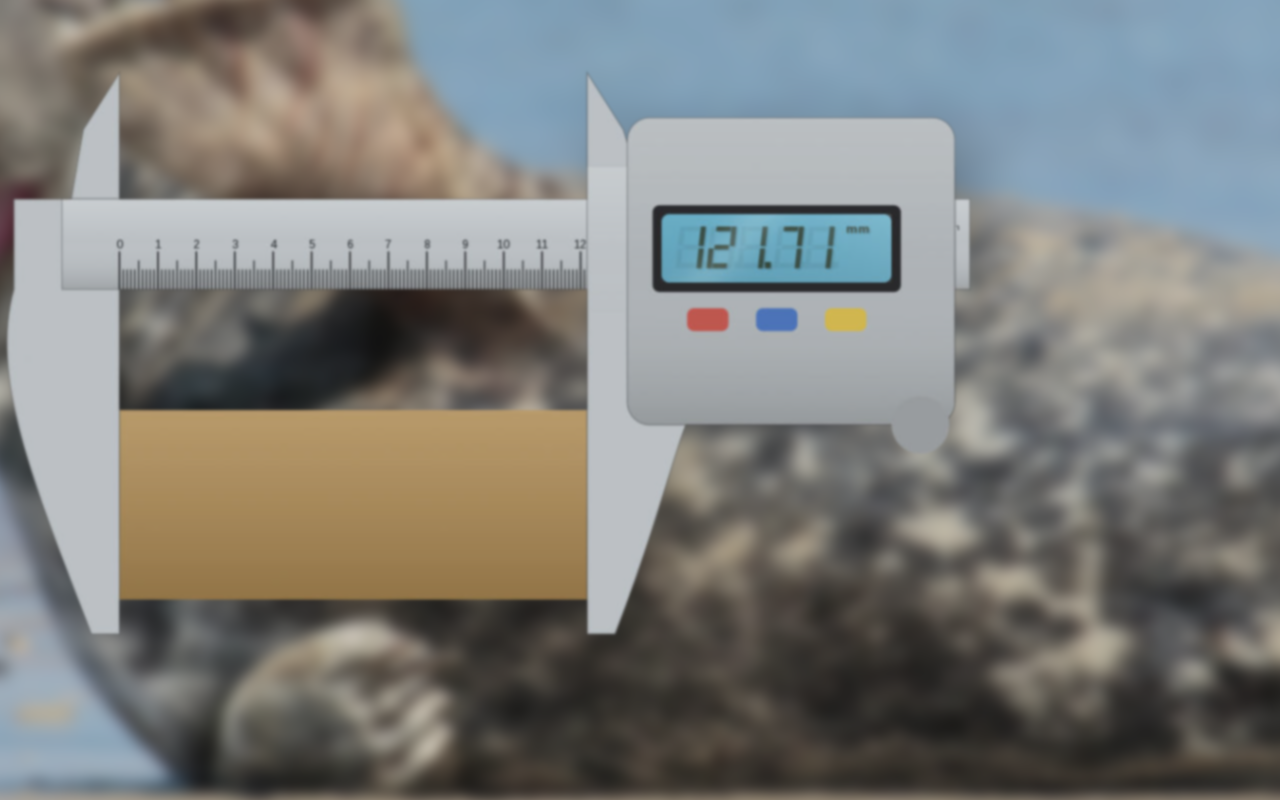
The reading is {"value": 121.71, "unit": "mm"}
